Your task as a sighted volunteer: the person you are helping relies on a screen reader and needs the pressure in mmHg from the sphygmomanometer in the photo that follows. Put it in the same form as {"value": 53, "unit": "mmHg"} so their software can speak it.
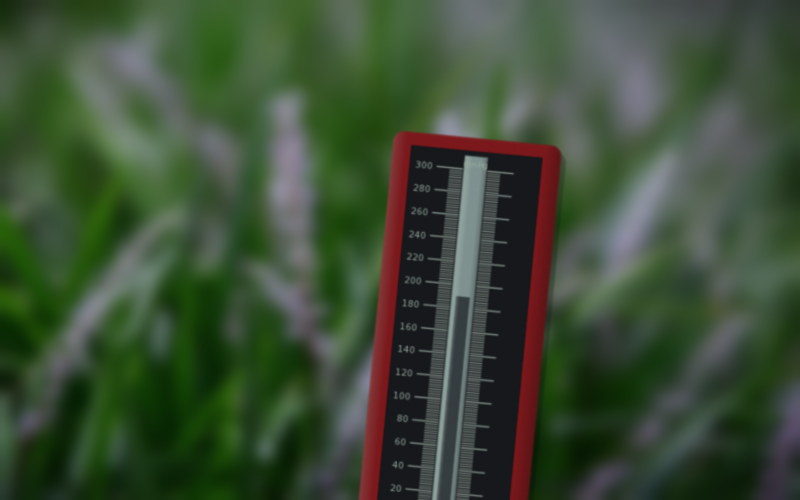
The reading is {"value": 190, "unit": "mmHg"}
